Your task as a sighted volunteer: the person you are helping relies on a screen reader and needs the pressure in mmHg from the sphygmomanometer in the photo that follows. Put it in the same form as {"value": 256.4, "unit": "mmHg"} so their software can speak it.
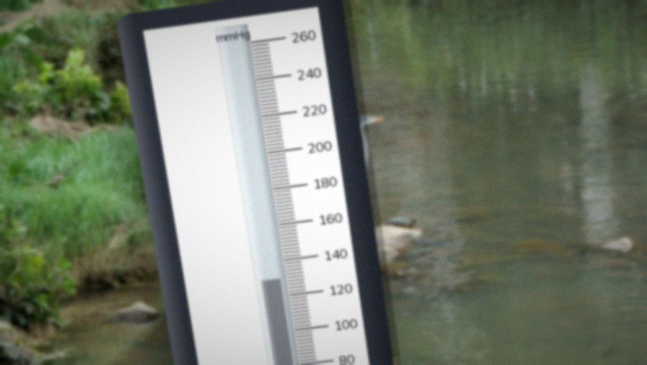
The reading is {"value": 130, "unit": "mmHg"}
